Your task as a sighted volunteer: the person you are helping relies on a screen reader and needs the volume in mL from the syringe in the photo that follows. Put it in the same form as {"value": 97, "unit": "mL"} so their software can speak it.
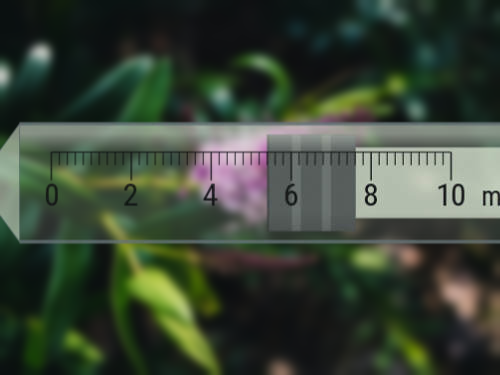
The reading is {"value": 5.4, "unit": "mL"}
